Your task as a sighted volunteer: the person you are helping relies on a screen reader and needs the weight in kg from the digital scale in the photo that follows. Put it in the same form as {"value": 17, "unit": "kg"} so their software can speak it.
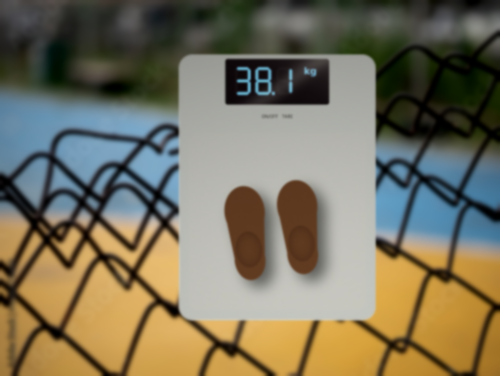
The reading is {"value": 38.1, "unit": "kg"}
